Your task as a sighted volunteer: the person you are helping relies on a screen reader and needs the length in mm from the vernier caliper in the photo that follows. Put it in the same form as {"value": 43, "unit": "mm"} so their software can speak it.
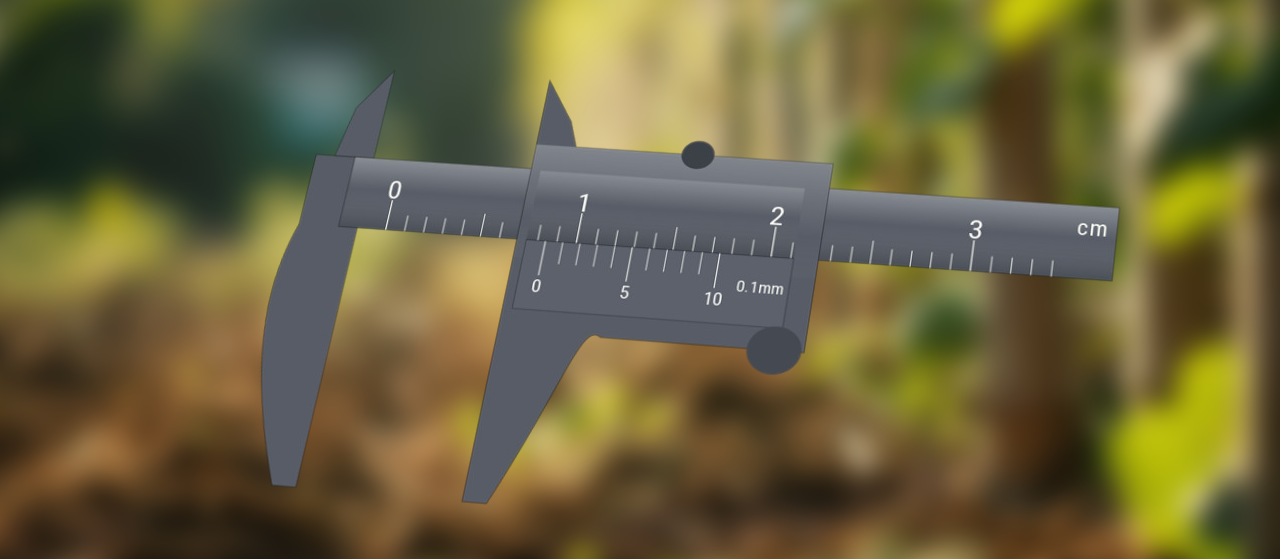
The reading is {"value": 8.4, "unit": "mm"}
